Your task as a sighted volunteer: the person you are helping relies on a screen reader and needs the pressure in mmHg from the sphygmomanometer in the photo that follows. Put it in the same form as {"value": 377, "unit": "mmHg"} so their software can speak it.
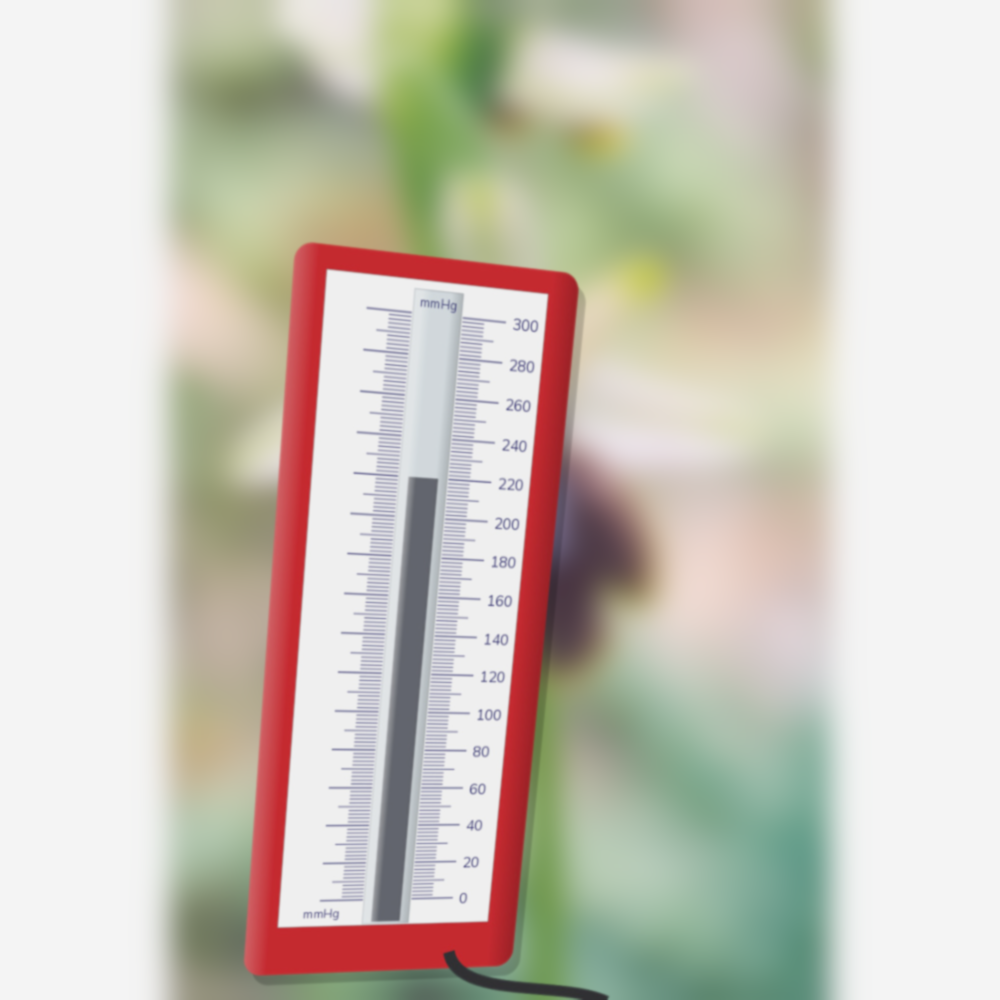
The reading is {"value": 220, "unit": "mmHg"}
